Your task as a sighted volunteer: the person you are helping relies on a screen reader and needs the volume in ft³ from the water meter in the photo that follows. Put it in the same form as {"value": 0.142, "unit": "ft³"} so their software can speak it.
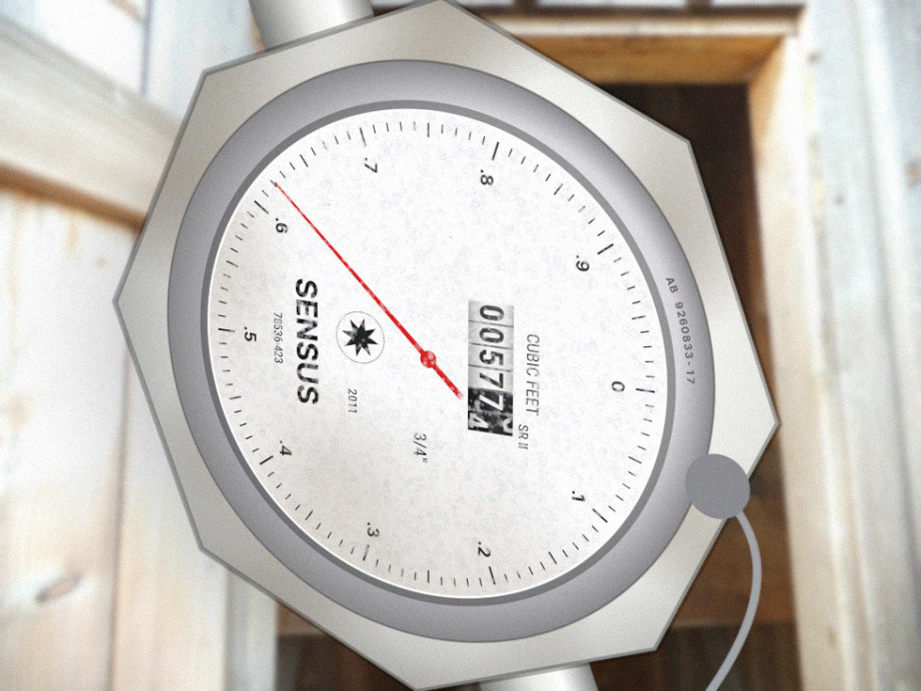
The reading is {"value": 5773.62, "unit": "ft³"}
